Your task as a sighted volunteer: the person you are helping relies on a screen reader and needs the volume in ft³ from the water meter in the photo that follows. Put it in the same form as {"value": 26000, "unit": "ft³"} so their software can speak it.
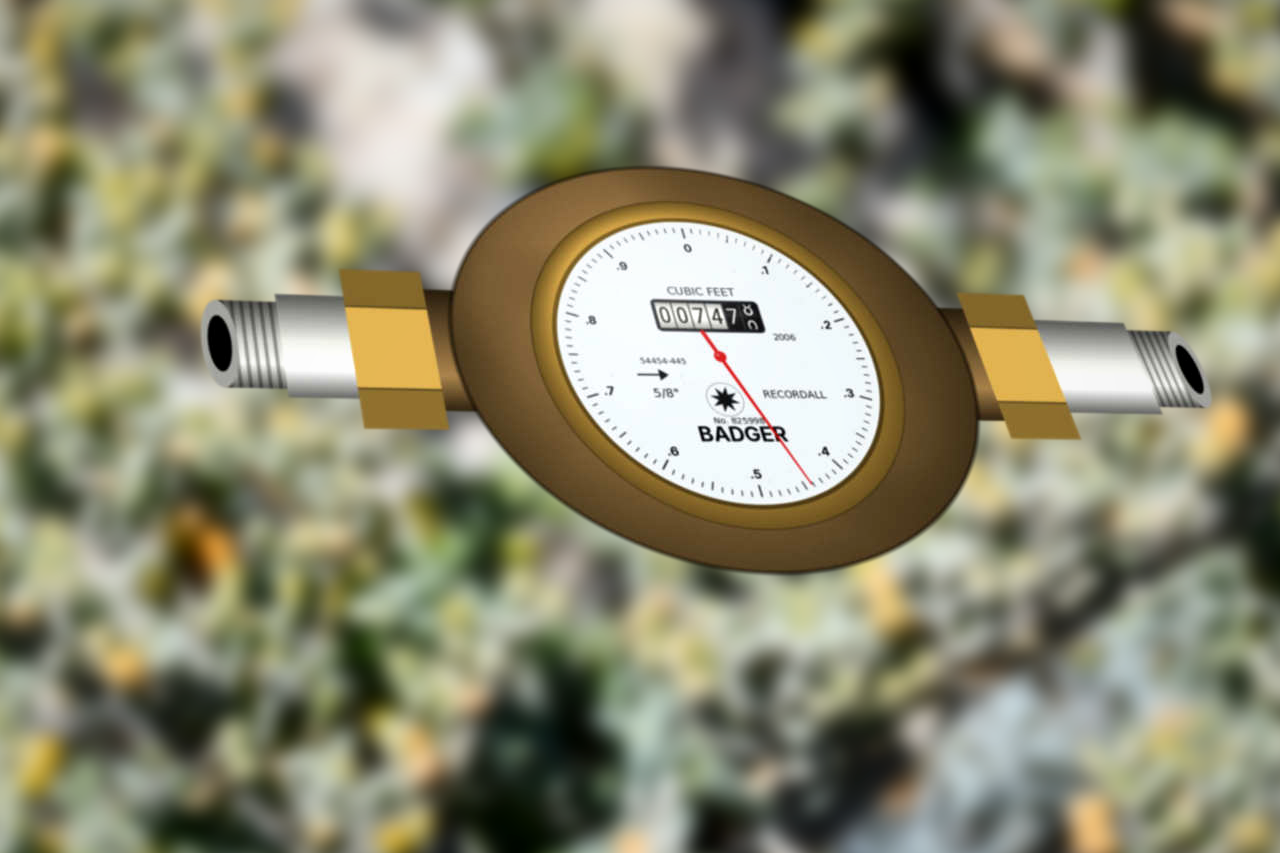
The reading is {"value": 7478.44, "unit": "ft³"}
